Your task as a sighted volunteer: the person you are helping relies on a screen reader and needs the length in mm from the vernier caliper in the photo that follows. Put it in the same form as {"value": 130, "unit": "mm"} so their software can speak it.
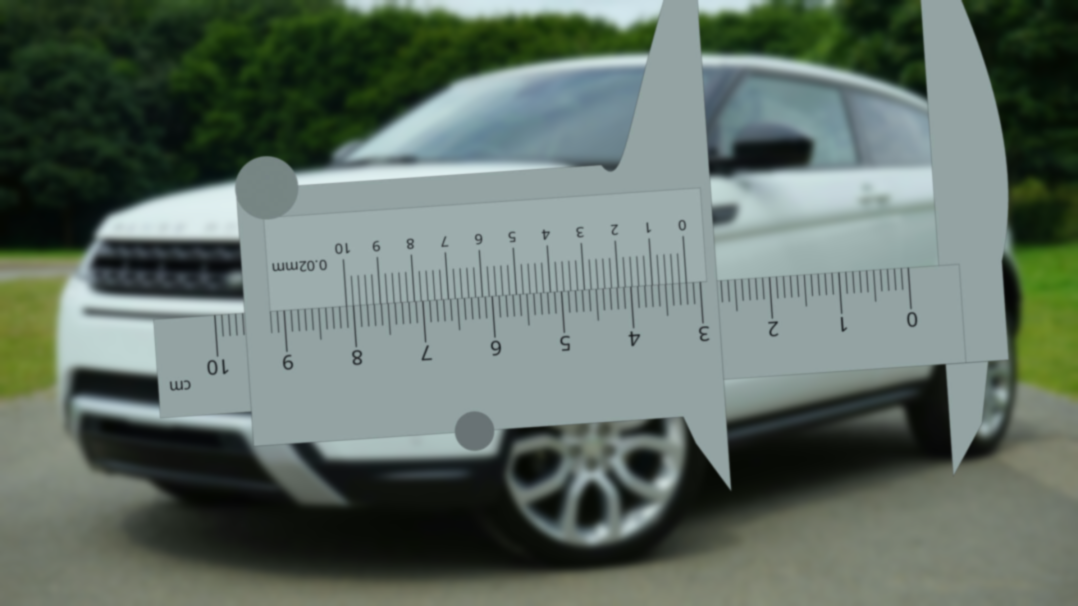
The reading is {"value": 32.0, "unit": "mm"}
